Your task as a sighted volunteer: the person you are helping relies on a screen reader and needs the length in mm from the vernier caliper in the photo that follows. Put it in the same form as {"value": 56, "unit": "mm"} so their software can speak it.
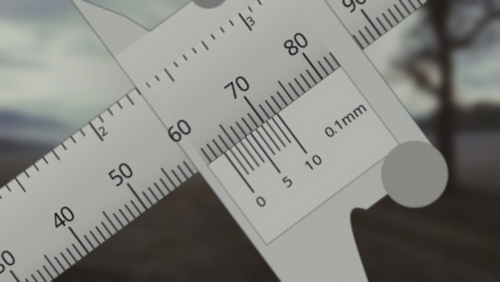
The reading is {"value": 63.2, "unit": "mm"}
